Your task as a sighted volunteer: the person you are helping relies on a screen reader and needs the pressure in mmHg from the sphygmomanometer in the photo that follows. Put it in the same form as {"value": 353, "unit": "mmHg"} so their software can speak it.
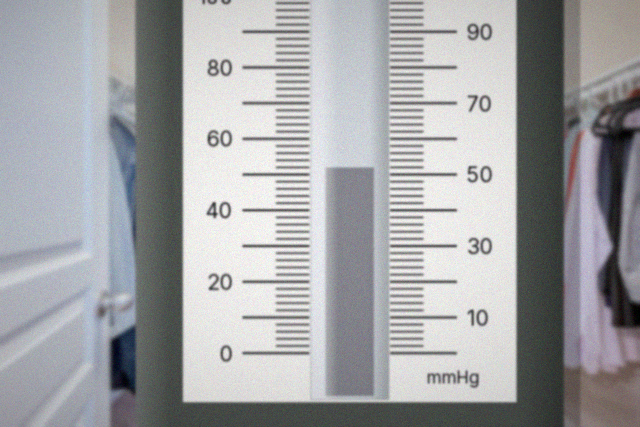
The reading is {"value": 52, "unit": "mmHg"}
